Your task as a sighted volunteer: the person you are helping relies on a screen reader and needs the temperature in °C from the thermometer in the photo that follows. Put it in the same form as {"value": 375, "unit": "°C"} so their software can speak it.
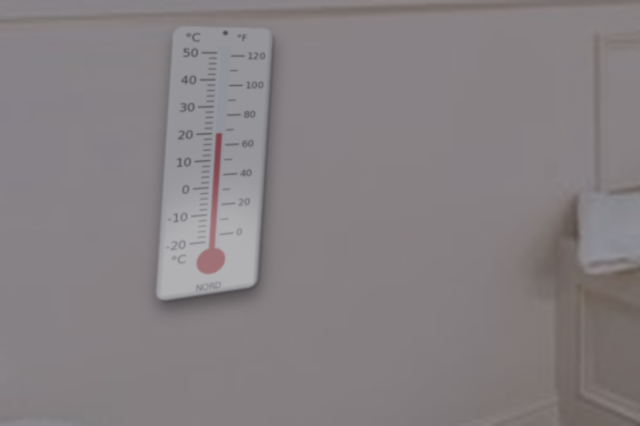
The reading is {"value": 20, "unit": "°C"}
